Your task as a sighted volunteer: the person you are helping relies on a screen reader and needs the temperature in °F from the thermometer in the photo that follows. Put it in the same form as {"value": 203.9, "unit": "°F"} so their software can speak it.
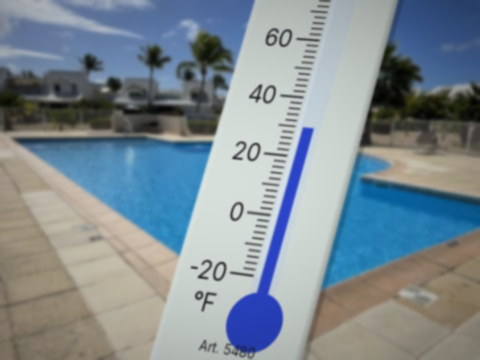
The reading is {"value": 30, "unit": "°F"}
